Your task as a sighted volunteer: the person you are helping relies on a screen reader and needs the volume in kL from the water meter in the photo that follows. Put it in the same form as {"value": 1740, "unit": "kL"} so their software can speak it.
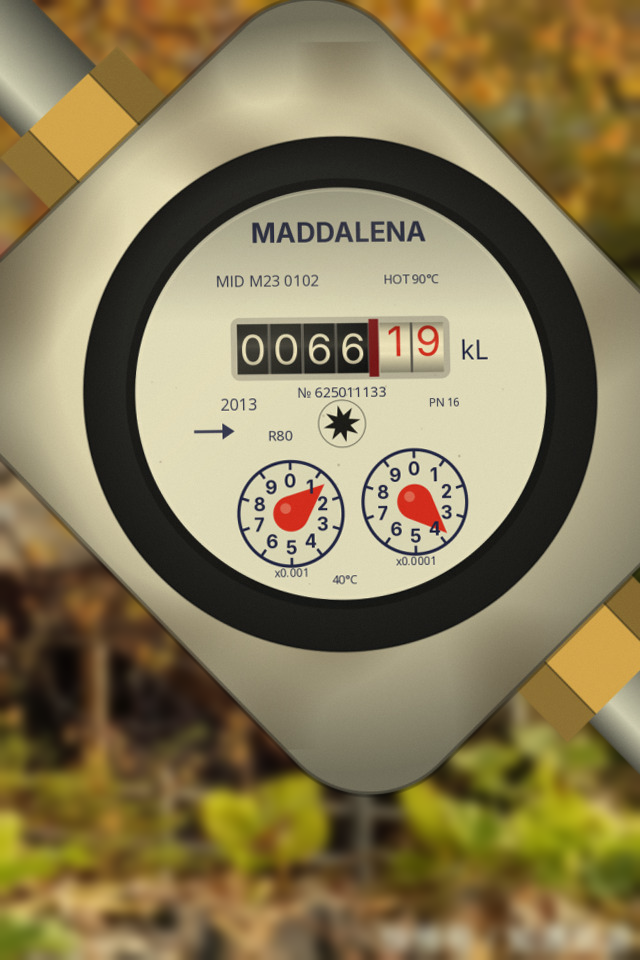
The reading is {"value": 66.1913, "unit": "kL"}
